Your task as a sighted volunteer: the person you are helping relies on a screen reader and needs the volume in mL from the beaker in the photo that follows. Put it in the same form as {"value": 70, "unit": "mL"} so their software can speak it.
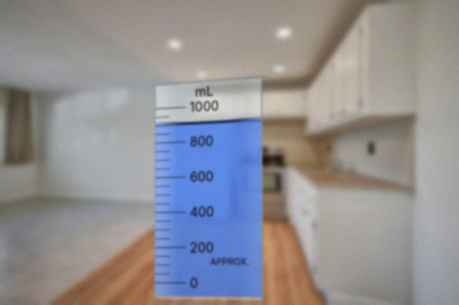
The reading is {"value": 900, "unit": "mL"}
